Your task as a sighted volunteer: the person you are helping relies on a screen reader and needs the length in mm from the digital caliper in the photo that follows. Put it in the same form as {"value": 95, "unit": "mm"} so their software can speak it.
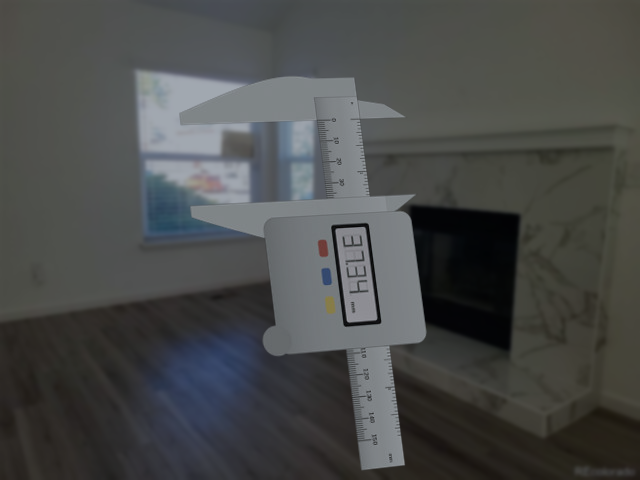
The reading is {"value": 37.34, "unit": "mm"}
